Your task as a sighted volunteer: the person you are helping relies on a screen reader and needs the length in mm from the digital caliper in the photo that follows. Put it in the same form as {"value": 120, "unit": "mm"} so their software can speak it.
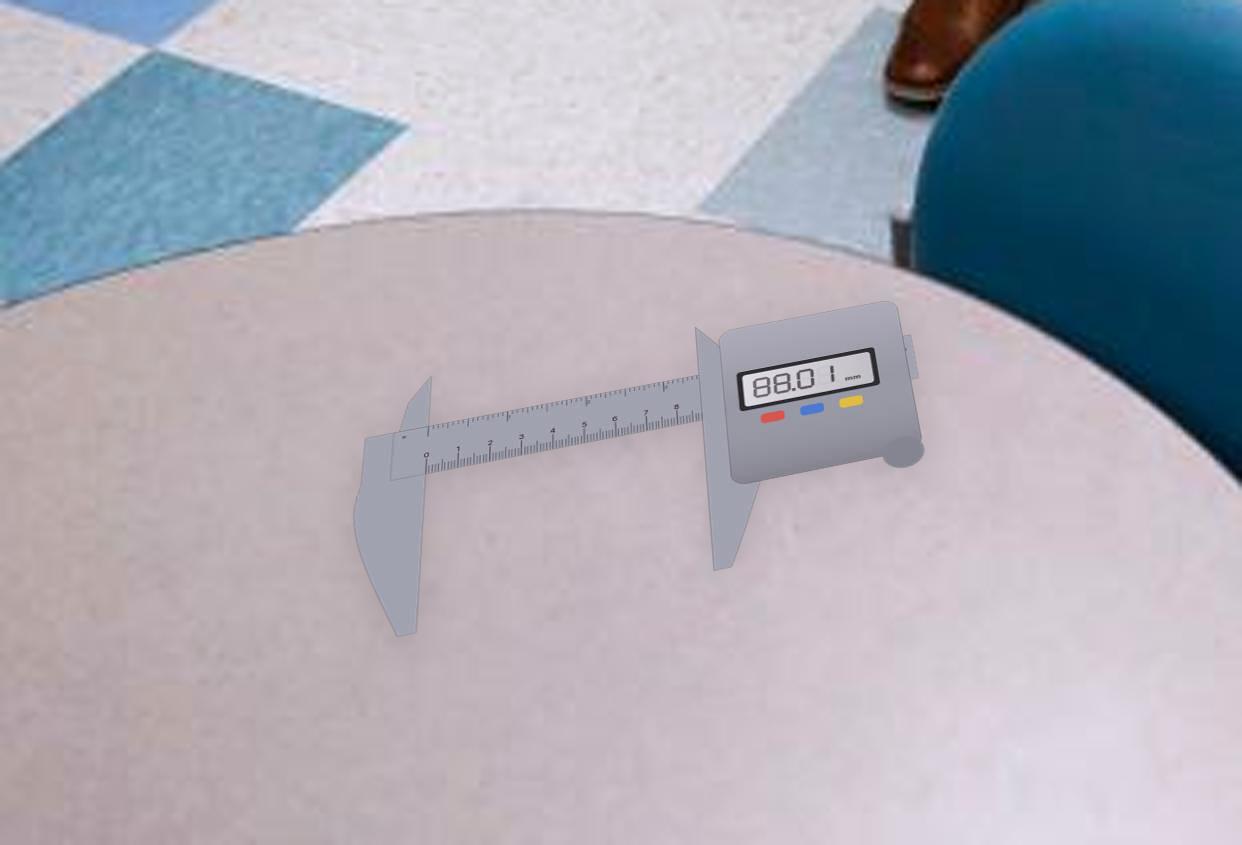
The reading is {"value": 88.01, "unit": "mm"}
